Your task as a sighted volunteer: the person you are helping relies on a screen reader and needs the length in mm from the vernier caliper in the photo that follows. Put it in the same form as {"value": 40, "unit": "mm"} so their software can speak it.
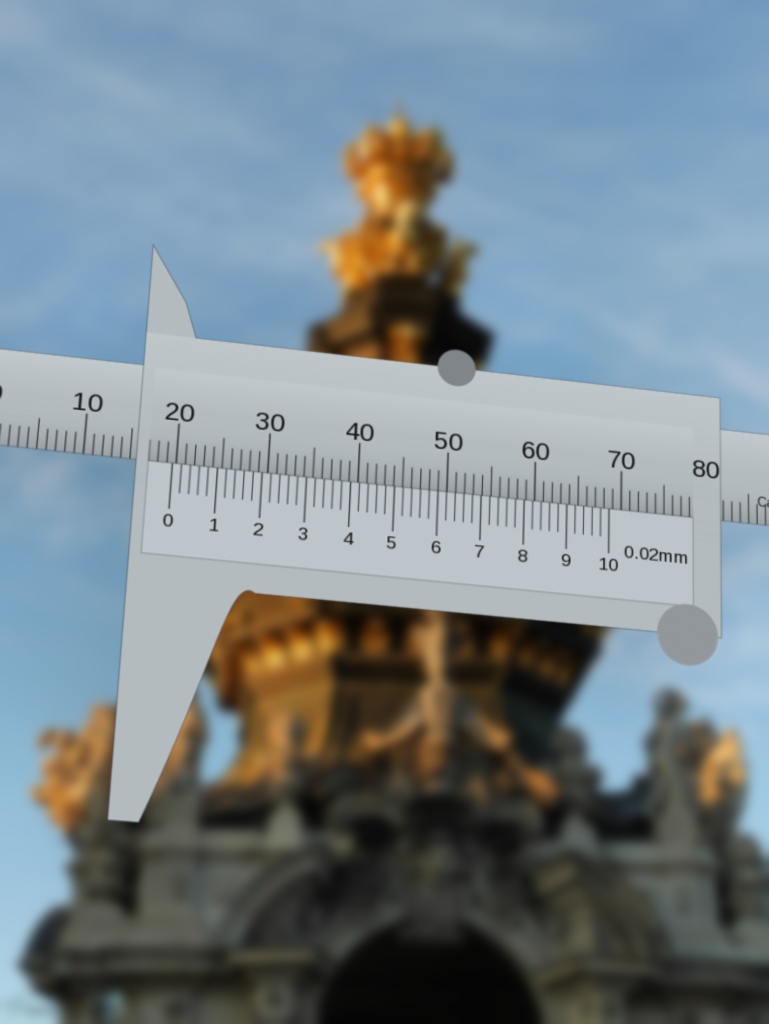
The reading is {"value": 19.6, "unit": "mm"}
